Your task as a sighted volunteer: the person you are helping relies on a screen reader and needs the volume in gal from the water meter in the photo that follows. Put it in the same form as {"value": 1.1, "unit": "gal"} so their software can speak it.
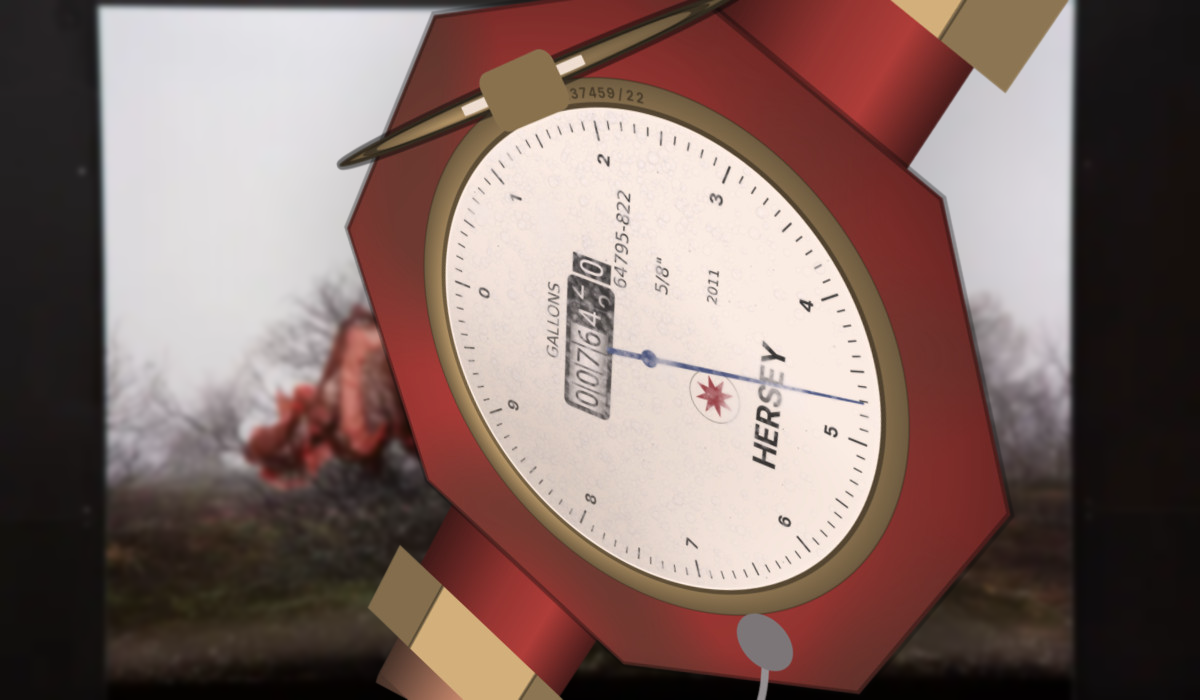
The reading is {"value": 76424.7, "unit": "gal"}
